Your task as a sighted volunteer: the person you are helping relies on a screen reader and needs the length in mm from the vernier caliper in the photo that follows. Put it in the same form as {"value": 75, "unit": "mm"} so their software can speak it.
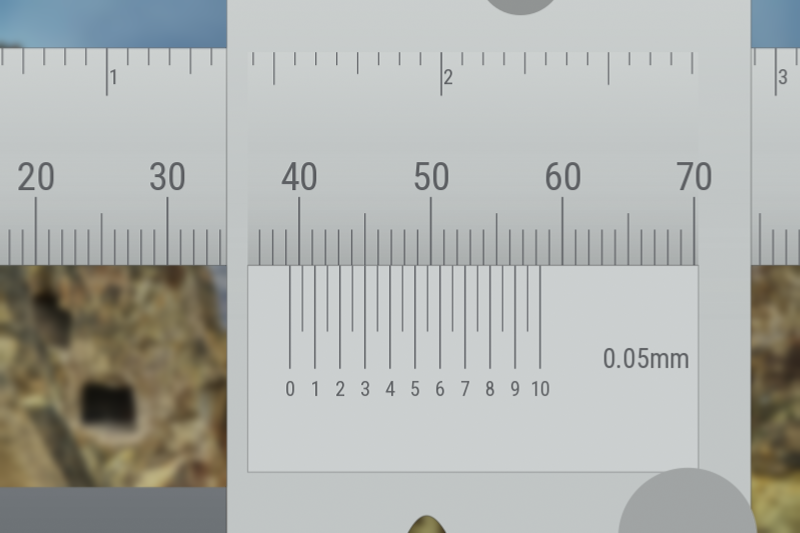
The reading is {"value": 39.3, "unit": "mm"}
